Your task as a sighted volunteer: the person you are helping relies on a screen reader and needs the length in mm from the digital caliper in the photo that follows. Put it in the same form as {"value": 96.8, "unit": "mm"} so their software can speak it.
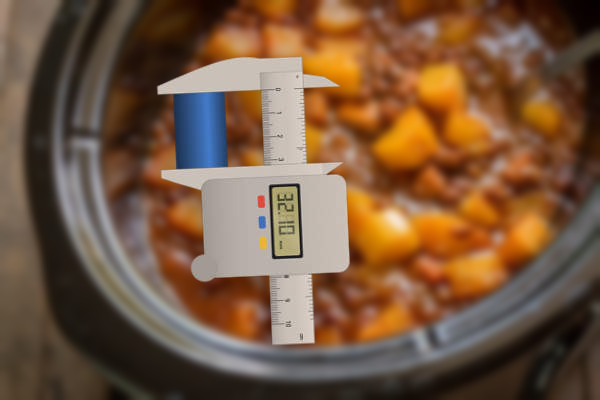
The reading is {"value": 32.10, "unit": "mm"}
